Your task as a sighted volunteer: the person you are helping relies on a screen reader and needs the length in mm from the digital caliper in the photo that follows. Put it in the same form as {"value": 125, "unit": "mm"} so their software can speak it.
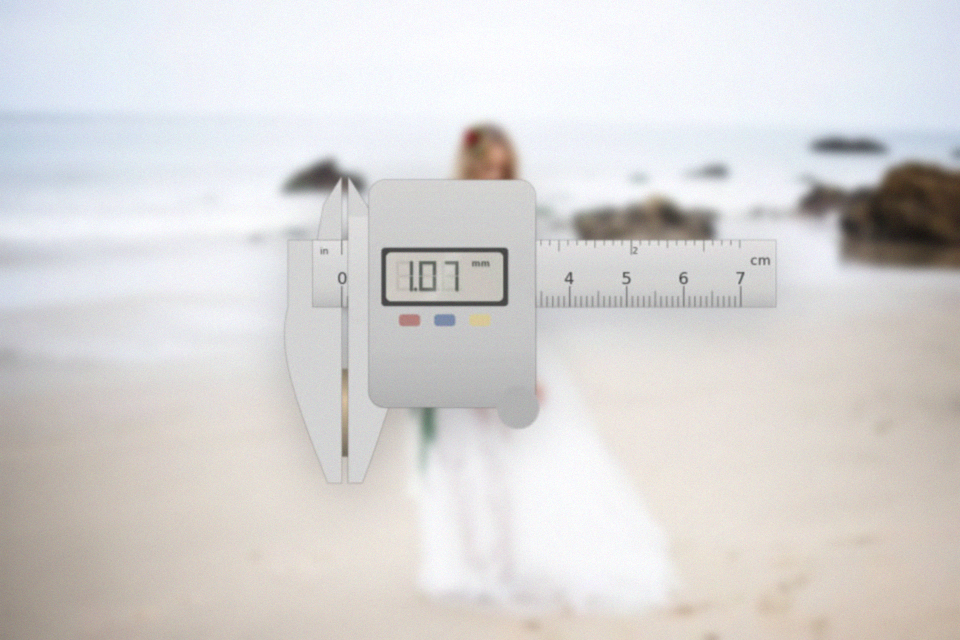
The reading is {"value": 1.07, "unit": "mm"}
